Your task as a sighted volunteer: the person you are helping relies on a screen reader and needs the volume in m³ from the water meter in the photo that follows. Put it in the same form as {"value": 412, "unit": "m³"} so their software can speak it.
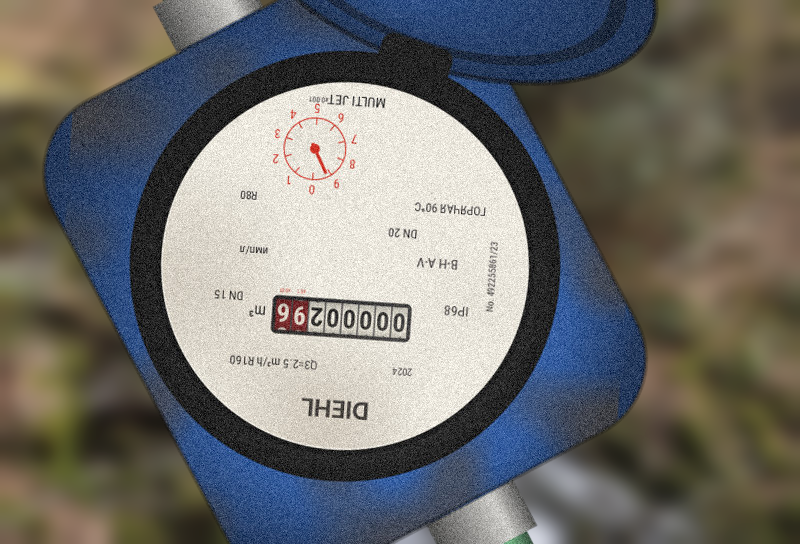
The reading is {"value": 2.959, "unit": "m³"}
